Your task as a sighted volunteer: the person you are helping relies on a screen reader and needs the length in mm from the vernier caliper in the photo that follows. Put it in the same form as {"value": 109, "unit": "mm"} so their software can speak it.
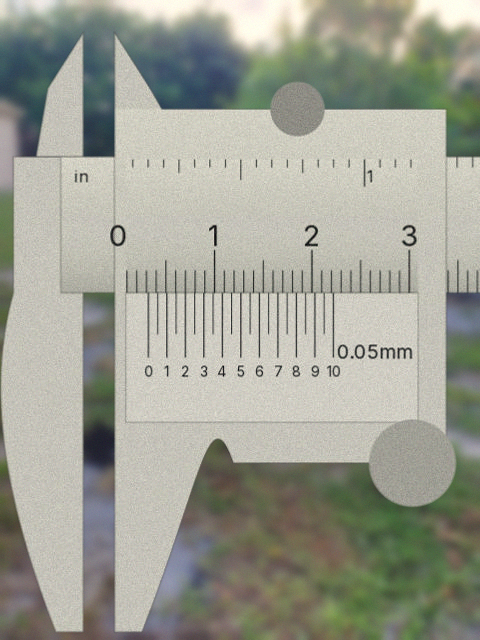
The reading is {"value": 3.2, "unit": "mm"}
